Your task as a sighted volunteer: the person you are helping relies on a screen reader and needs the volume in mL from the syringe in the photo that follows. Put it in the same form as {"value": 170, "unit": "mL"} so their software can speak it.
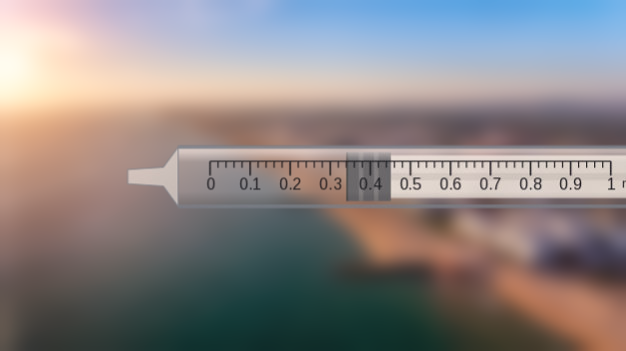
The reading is {"value": 0.34, "unit": "mL"}
